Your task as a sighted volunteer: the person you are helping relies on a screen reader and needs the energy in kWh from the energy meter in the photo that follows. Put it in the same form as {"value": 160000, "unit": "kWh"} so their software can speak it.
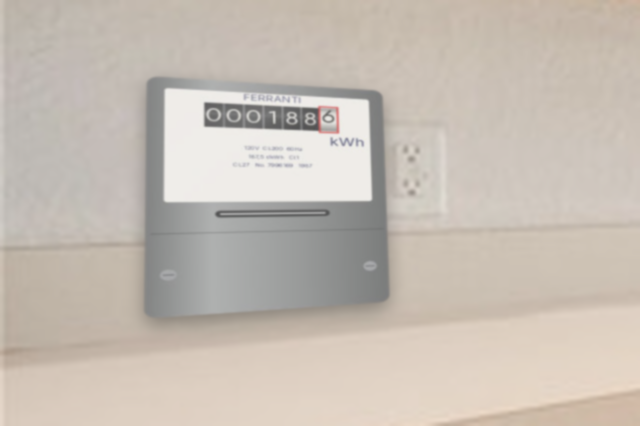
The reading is {"value": 188.6, "unit": "kWh"}
